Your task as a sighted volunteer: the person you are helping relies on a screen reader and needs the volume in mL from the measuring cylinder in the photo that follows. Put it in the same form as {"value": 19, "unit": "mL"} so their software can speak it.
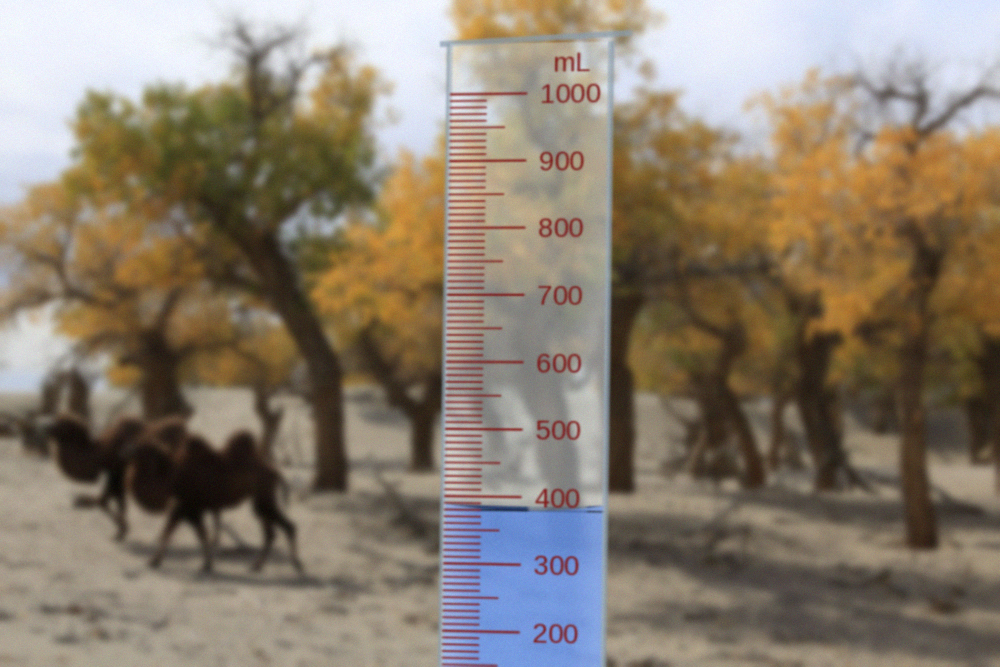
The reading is {"value": 380, "unit": "mL"}
